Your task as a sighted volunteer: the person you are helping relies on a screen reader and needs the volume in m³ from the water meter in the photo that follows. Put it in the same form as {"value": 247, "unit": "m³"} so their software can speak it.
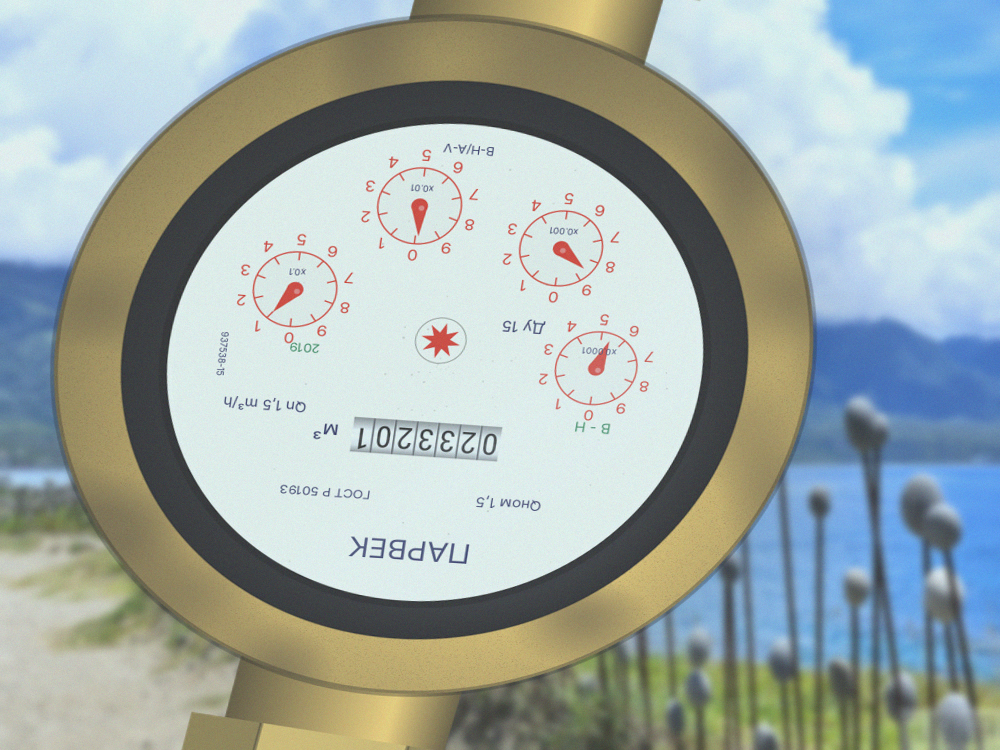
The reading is {"value": 233201.0985, "unit": "m³"}
